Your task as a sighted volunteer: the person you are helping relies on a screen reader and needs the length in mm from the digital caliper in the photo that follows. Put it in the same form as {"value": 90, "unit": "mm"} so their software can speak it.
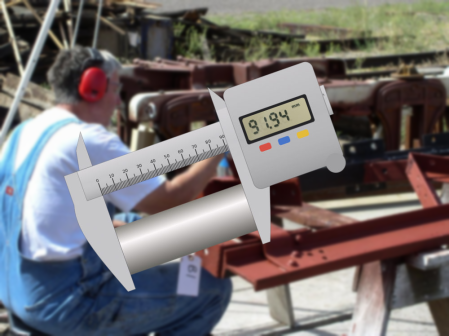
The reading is {"value": 91.94, "unit": "mm"}
